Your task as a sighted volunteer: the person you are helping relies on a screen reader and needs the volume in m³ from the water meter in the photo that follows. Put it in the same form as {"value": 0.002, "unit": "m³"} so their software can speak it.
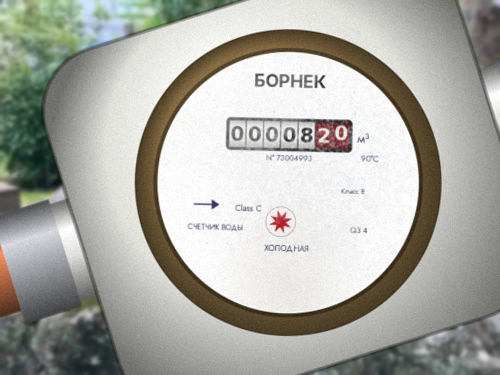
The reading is {"value": 8.20, "unit": "m³"}
